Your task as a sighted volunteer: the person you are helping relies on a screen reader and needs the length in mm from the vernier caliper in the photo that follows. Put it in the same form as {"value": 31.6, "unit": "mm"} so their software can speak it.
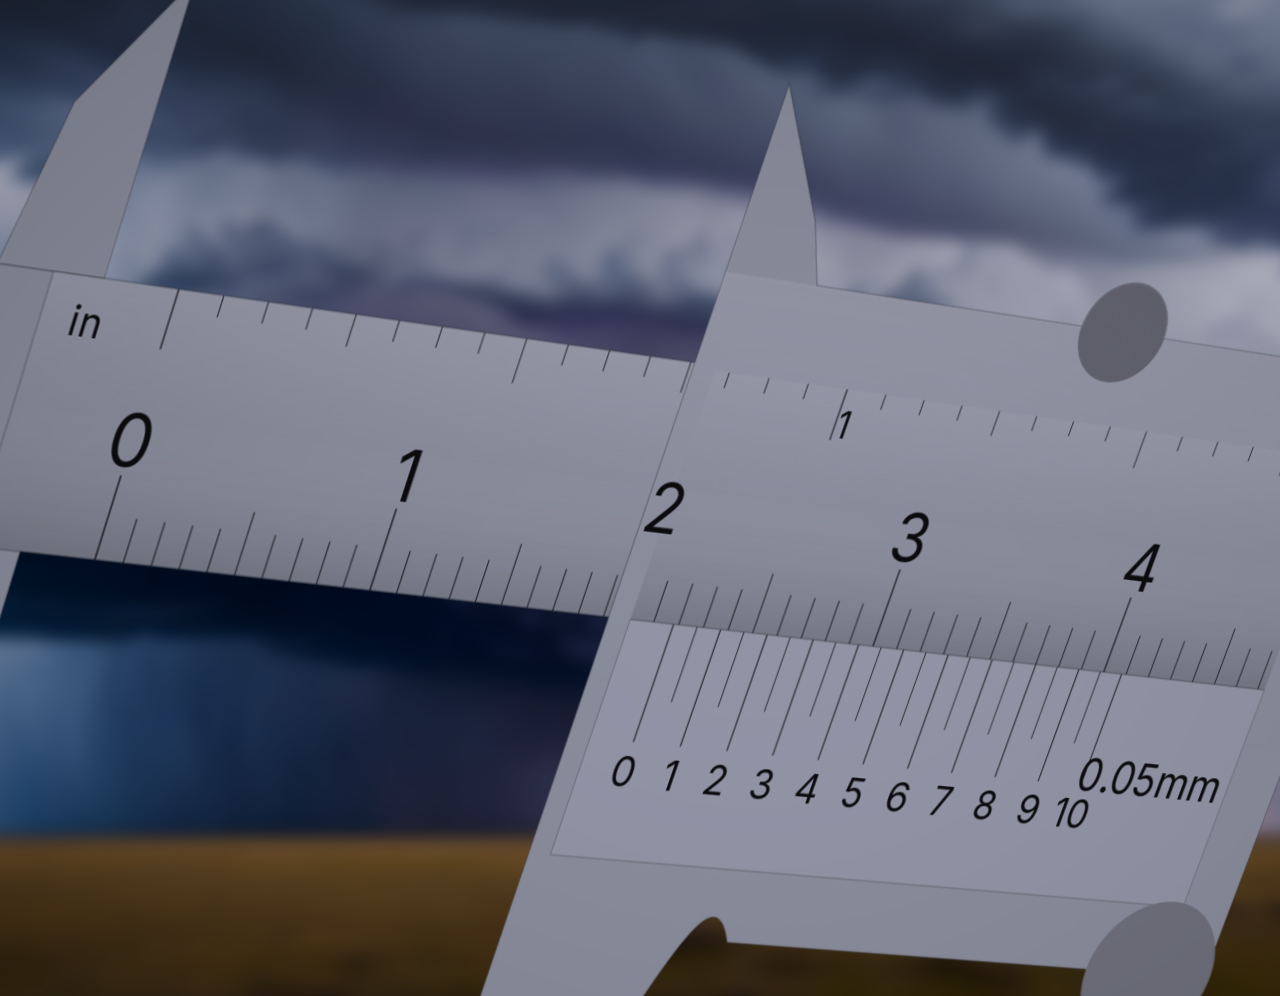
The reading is {"value": 21.8, "unit": "mm"}
